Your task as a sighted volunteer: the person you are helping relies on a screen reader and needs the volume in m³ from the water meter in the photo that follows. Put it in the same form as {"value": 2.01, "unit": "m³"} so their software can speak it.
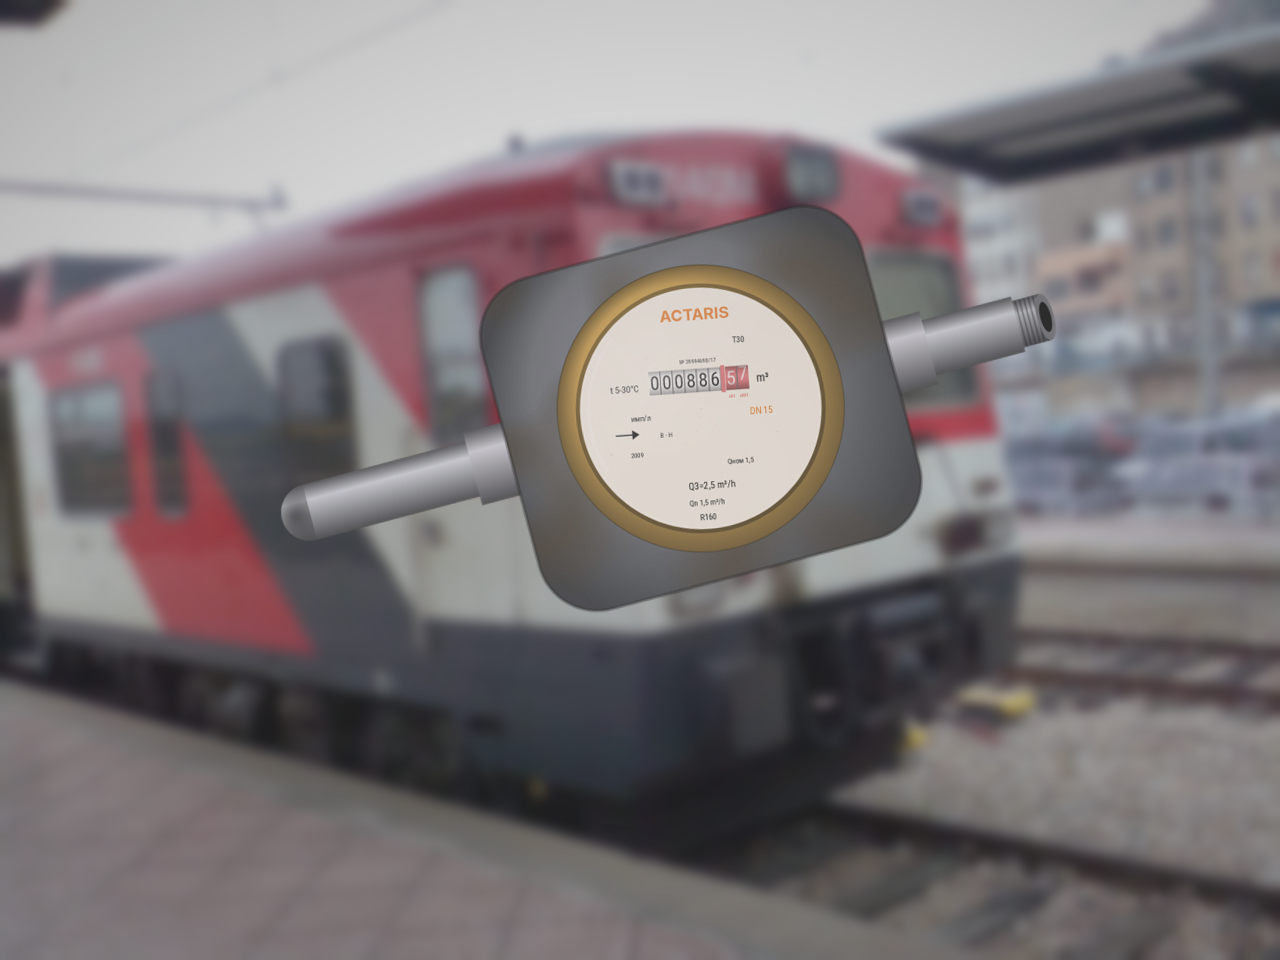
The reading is {"value": 886.57, "unit": "m³"}
